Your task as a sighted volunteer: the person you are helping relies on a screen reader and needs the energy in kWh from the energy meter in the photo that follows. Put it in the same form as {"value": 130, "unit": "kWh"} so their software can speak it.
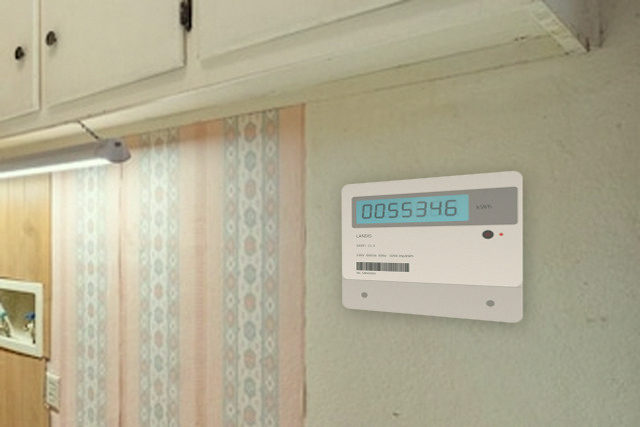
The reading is {"value": 55346, "unit": "kWh"}
